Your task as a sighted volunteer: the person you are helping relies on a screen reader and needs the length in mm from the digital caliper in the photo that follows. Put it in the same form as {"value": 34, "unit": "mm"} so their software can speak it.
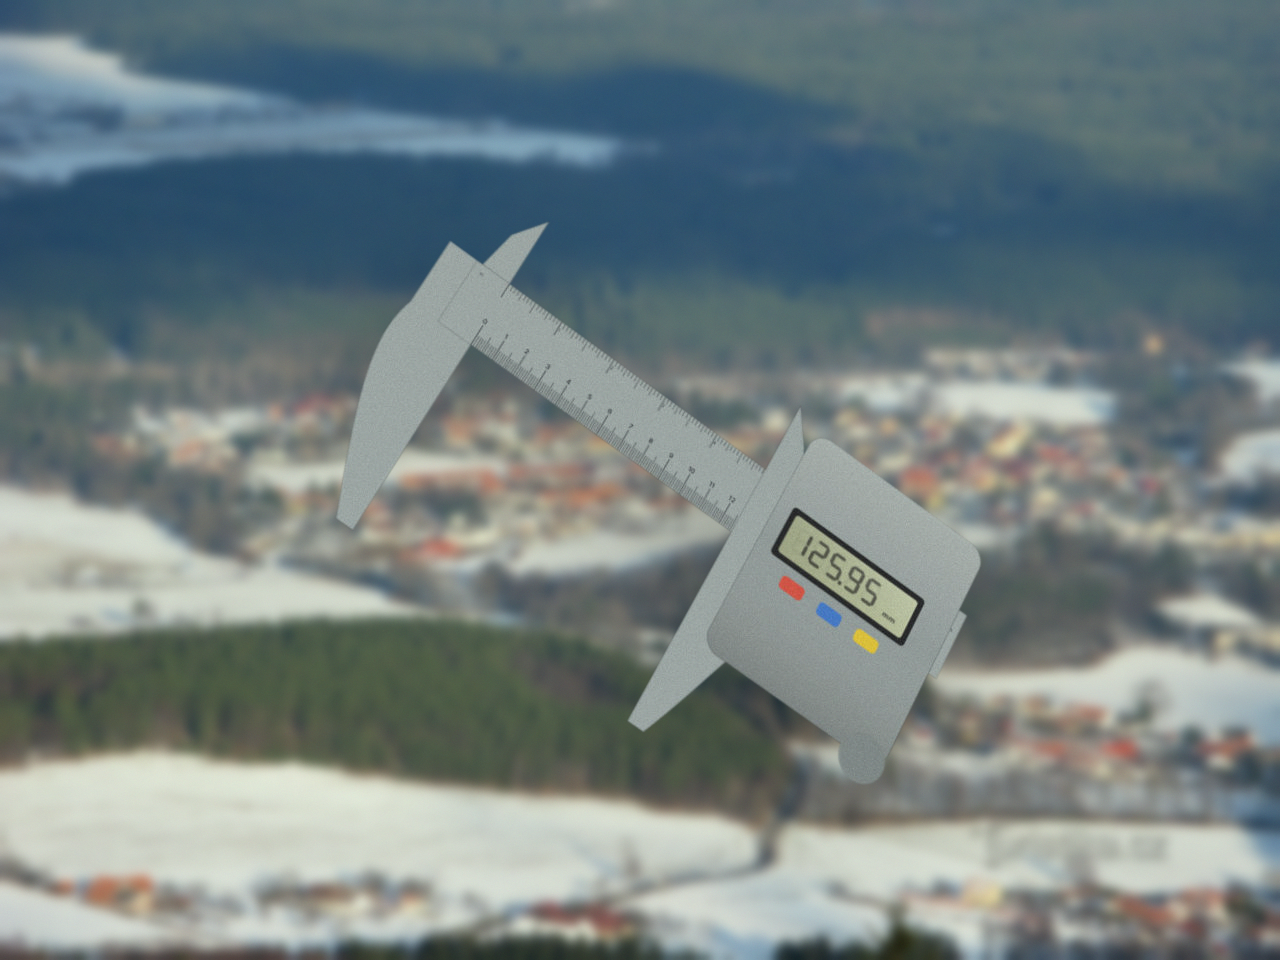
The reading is {"value": 125.95, "unit": "mm"}
